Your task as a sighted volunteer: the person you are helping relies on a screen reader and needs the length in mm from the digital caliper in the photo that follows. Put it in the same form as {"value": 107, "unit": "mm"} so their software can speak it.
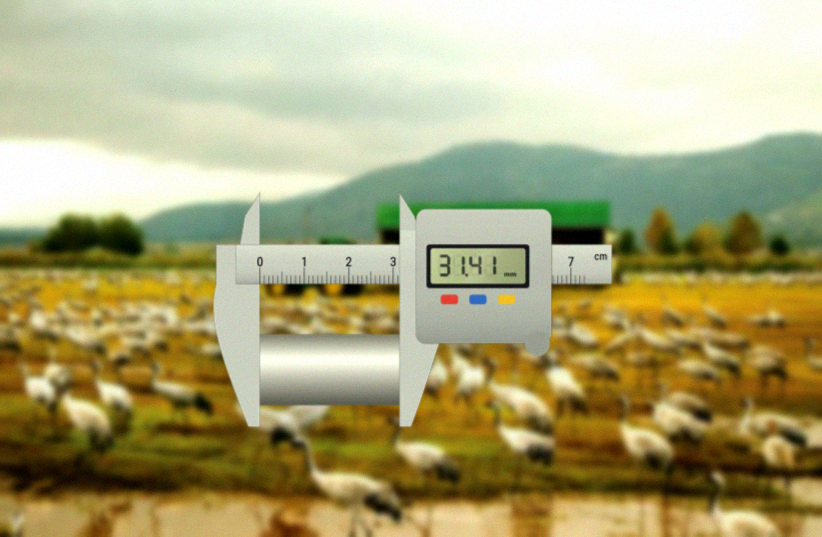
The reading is {"value": 31.41, "unit": "mm"}
